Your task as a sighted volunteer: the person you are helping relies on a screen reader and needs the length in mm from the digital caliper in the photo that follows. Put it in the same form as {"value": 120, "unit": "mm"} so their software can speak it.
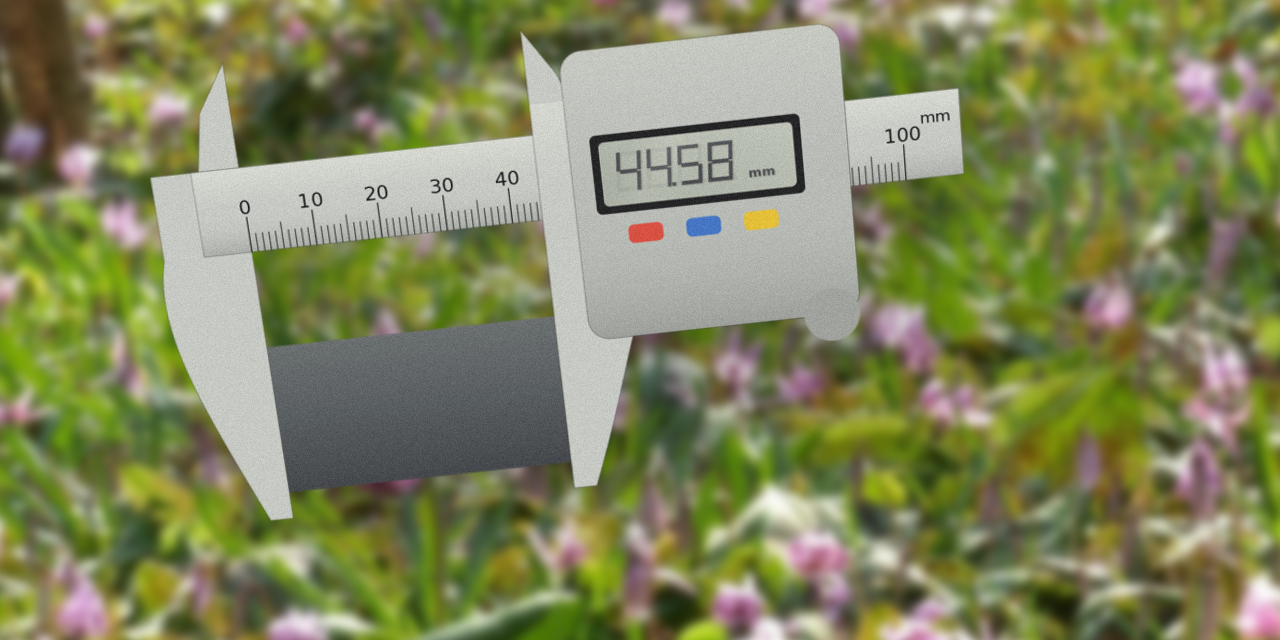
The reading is {"value": 44.58, "unit": "mm"}
